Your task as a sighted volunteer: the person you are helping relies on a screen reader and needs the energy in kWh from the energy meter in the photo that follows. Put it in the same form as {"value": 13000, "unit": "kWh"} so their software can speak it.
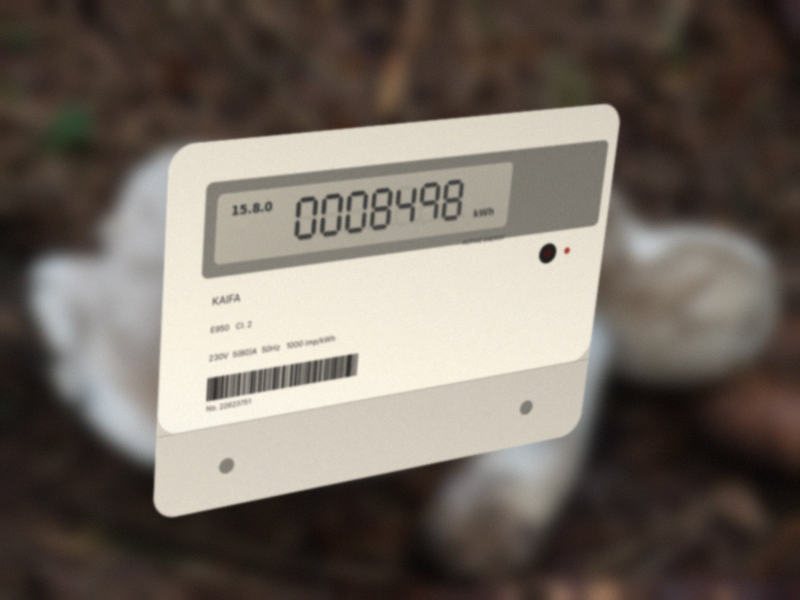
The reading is {"value": 8498, "unit": "kWh"}
